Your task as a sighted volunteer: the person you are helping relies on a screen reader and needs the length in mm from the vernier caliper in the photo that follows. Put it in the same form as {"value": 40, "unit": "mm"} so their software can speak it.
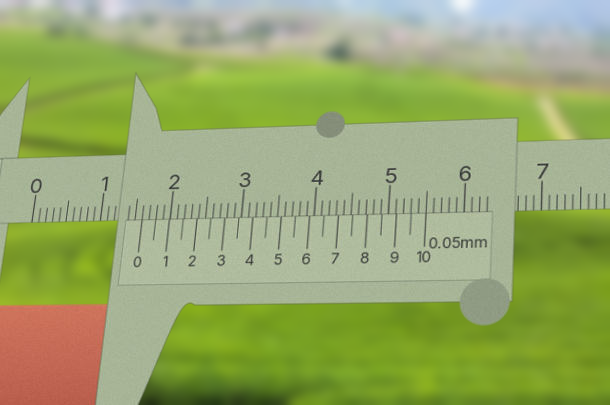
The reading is {"value": 16.0, "unit": "mm"}
